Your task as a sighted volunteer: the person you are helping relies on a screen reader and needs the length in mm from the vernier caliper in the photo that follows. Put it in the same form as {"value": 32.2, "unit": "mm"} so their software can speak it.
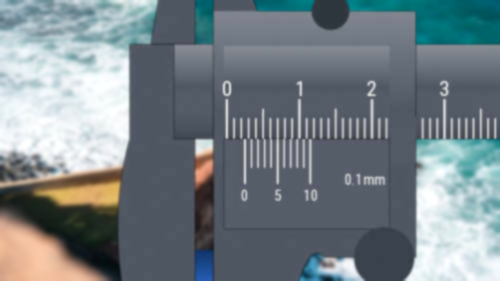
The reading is {"value": 2.5, "unit": "mm"}
